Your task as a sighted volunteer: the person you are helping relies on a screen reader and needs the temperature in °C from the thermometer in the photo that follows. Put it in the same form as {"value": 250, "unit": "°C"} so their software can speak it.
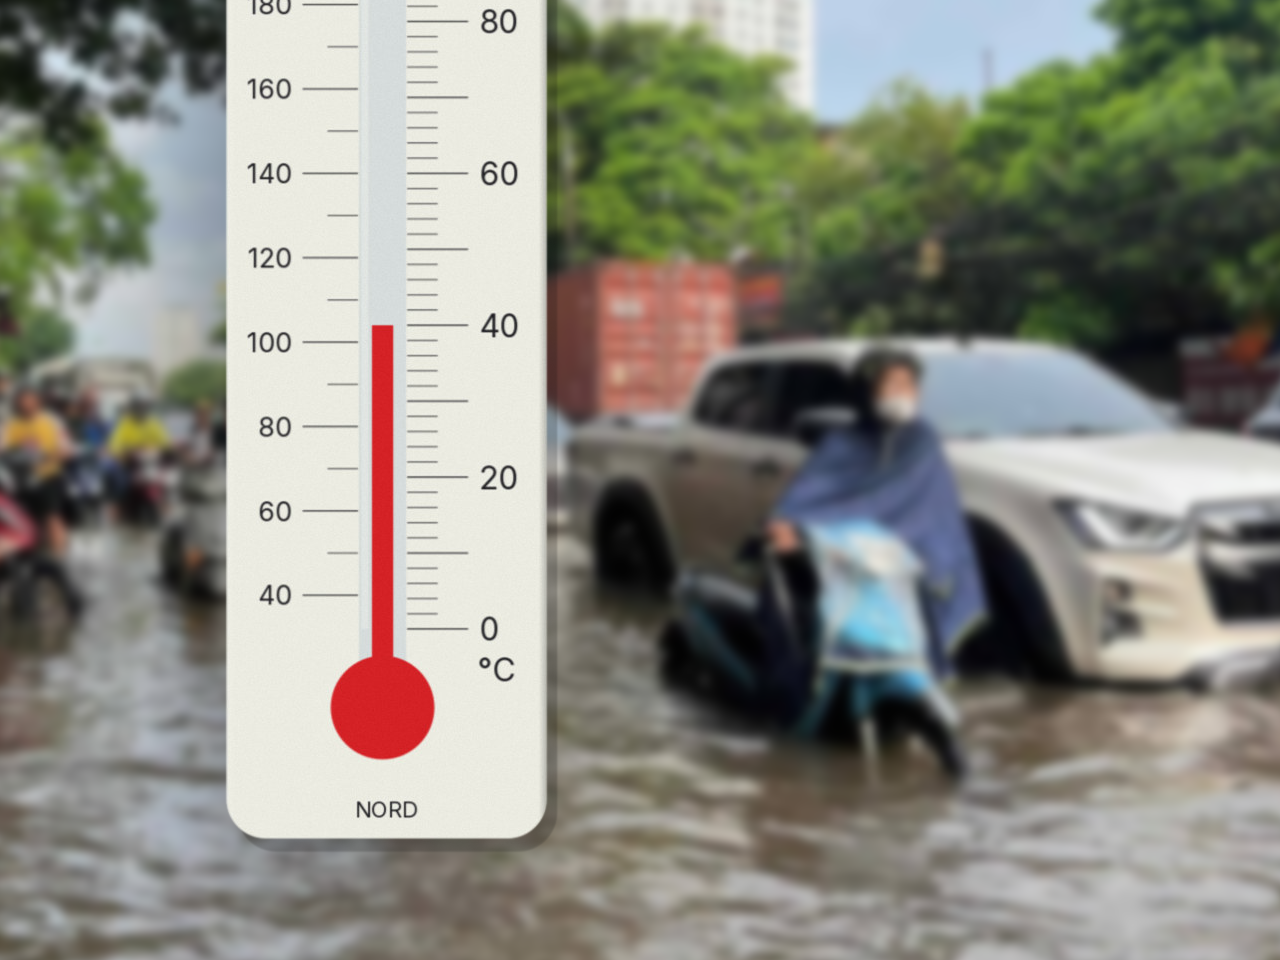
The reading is {"value": 40, "unit": "°C"}
